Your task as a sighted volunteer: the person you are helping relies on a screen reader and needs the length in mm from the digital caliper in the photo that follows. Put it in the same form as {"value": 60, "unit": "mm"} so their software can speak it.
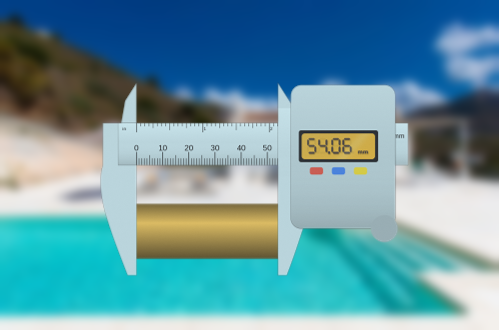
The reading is {"value": 54.06, "unit": "mm"}
